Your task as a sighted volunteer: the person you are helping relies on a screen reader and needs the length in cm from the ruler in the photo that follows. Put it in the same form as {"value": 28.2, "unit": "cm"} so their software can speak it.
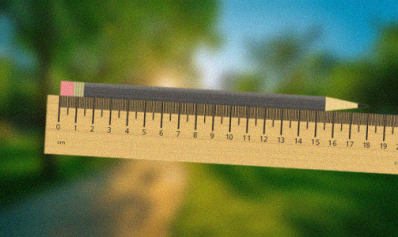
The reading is {"value": 18, "unit": "cm"}
